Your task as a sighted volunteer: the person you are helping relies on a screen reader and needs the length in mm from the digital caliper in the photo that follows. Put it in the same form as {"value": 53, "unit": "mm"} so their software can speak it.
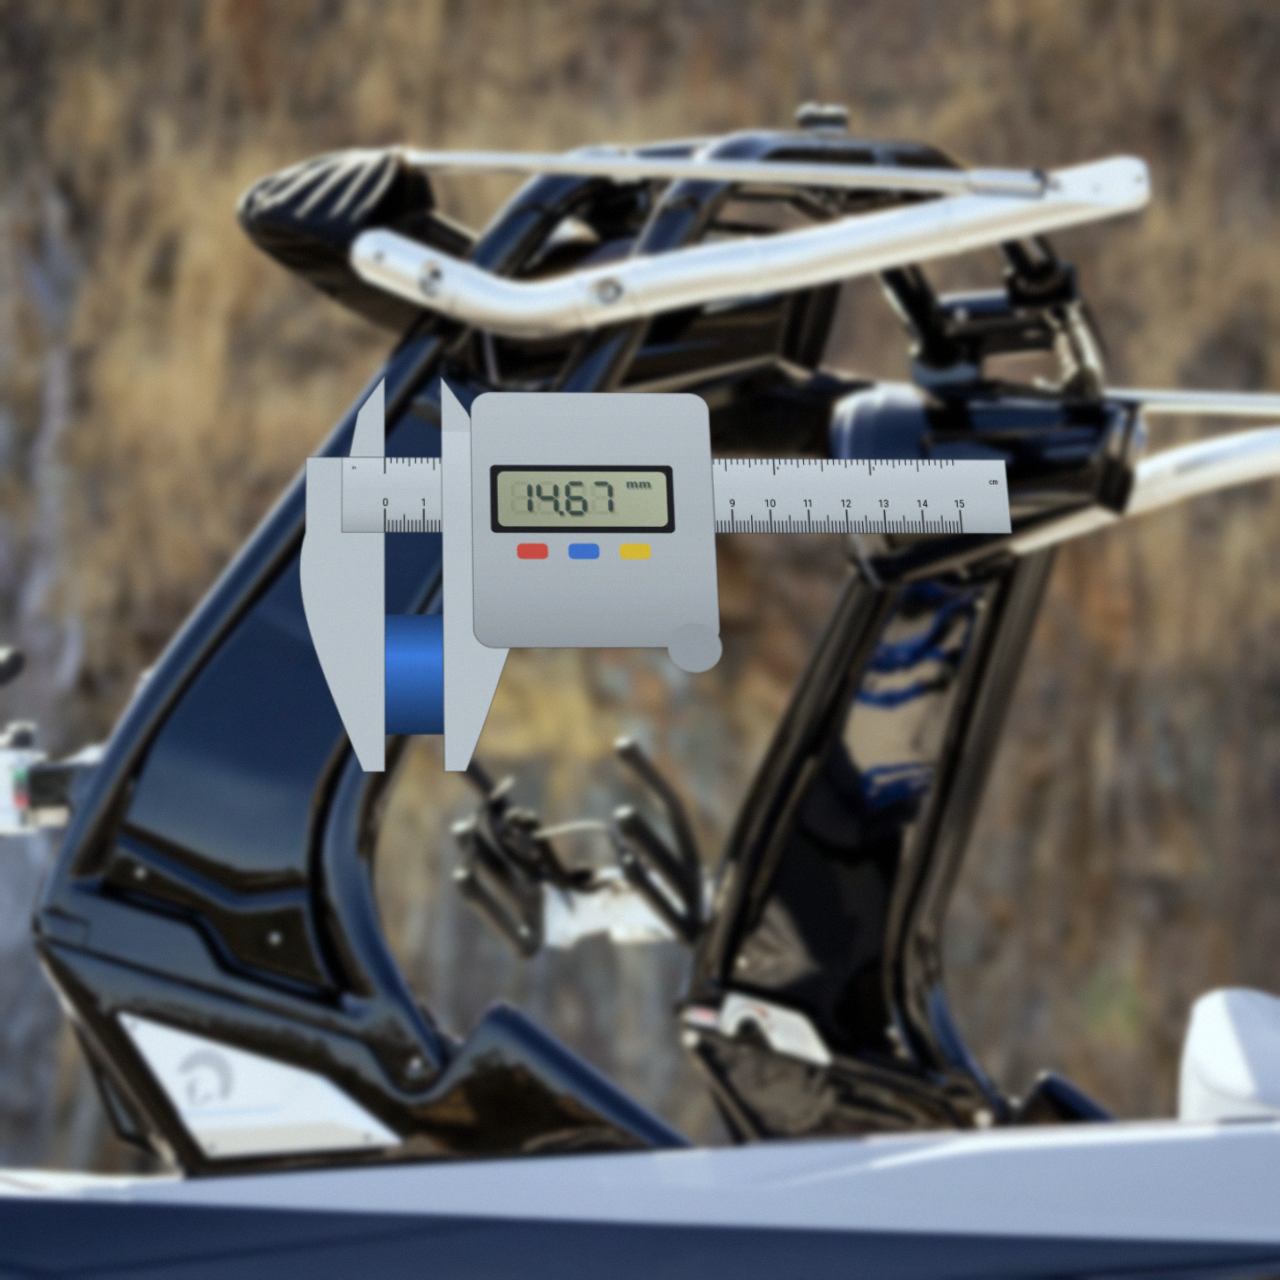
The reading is {"value": 14.67, "unit": "mm"}
